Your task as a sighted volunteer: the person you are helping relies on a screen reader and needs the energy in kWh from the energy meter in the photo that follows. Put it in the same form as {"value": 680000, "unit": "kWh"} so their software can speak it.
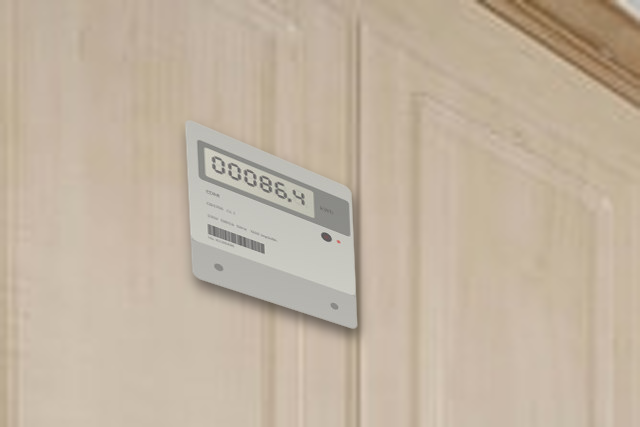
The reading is {"value": 86.4, "unit": "kWh"}
